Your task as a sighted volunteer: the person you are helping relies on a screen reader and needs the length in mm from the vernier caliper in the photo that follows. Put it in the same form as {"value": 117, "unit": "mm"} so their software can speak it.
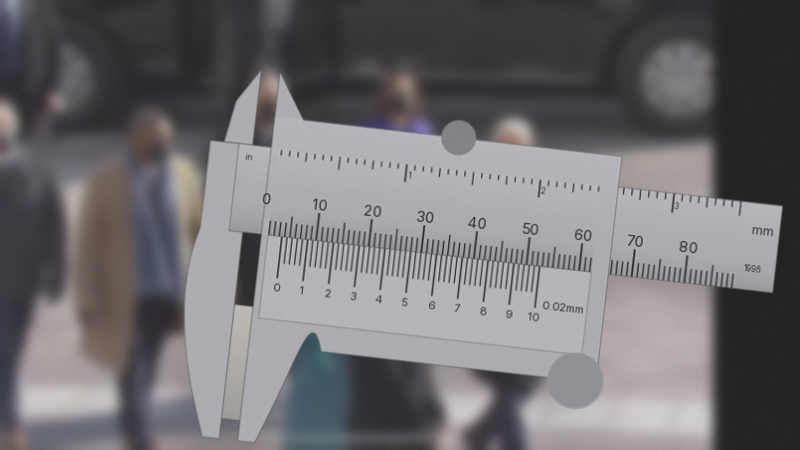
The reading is {"value": 3.5, "unit": "mm"}
